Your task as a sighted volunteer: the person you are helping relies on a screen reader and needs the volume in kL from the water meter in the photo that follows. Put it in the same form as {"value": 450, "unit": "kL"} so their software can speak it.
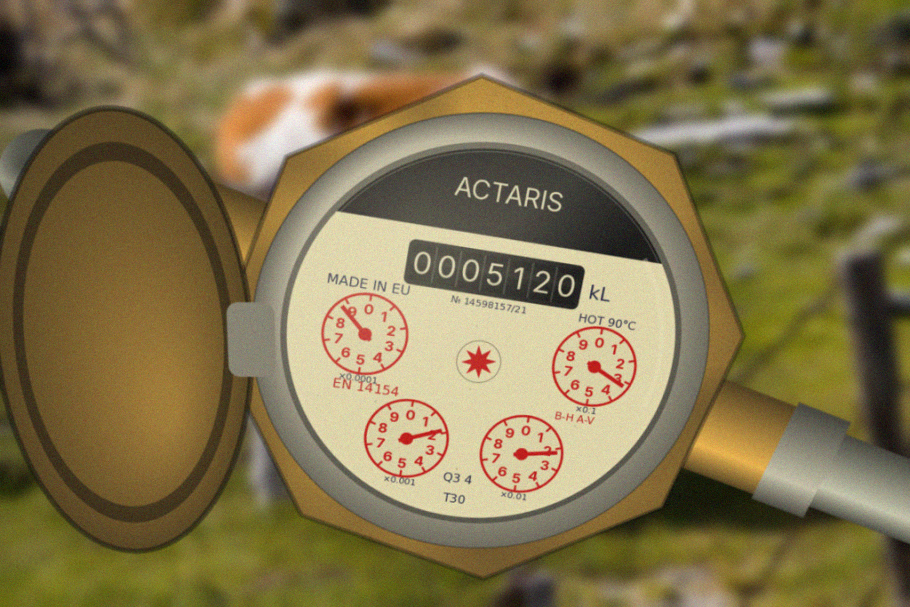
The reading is {"value": 5120.3218, "unit": "kL"}
